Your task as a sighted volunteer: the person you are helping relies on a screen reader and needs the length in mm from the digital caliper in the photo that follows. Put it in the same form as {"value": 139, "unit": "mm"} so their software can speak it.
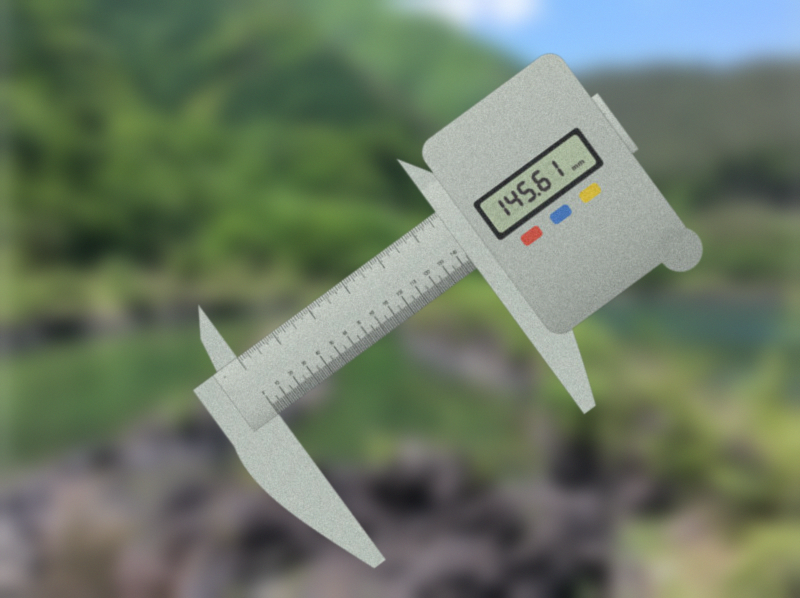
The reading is {"value": 145.61, "unit": "mm"}
